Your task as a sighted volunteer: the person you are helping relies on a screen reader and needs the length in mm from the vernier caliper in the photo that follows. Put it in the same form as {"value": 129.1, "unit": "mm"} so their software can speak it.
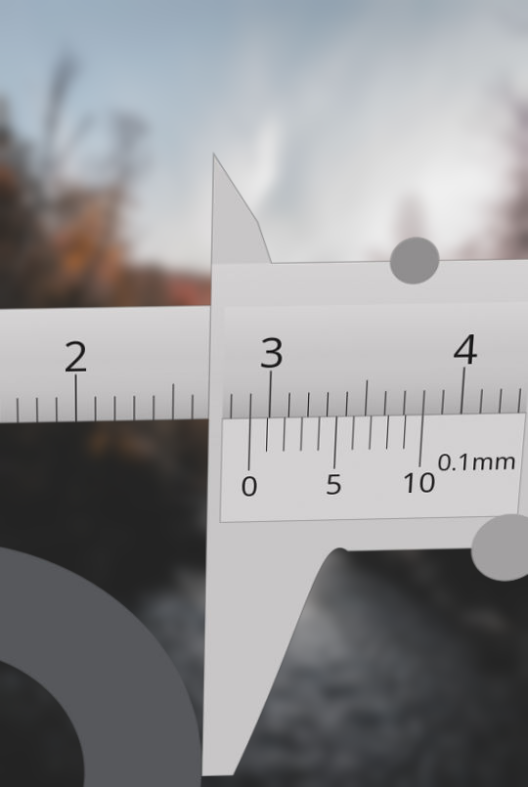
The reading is {"value": 29.0, "unit": "mm"}
